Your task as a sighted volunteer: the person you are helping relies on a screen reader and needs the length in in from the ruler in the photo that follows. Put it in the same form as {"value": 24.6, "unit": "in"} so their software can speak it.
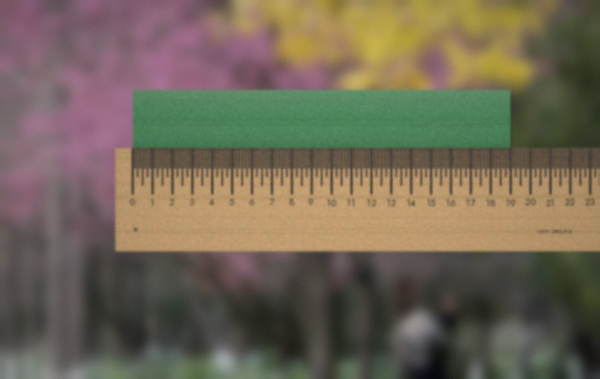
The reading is {"value": 19, "unit": "in"}
